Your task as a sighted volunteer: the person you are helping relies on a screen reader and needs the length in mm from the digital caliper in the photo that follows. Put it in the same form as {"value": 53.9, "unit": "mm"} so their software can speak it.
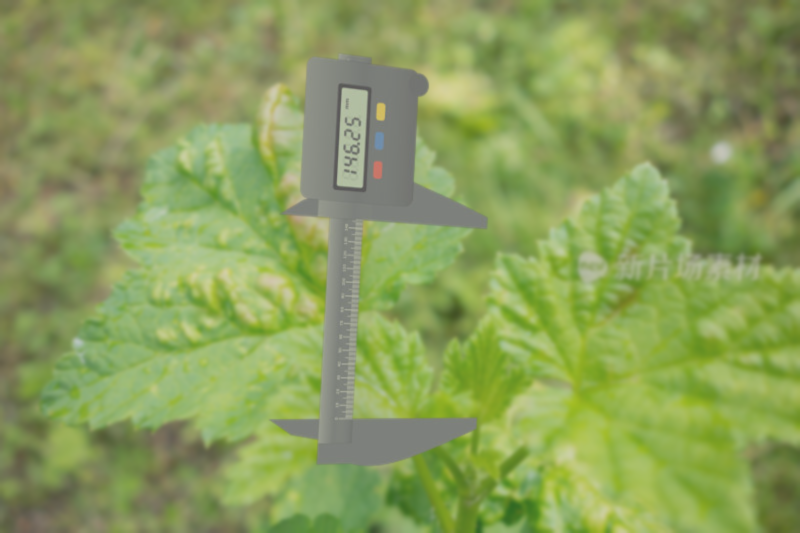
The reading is {"value": 146.25, "unit": "mm"}
